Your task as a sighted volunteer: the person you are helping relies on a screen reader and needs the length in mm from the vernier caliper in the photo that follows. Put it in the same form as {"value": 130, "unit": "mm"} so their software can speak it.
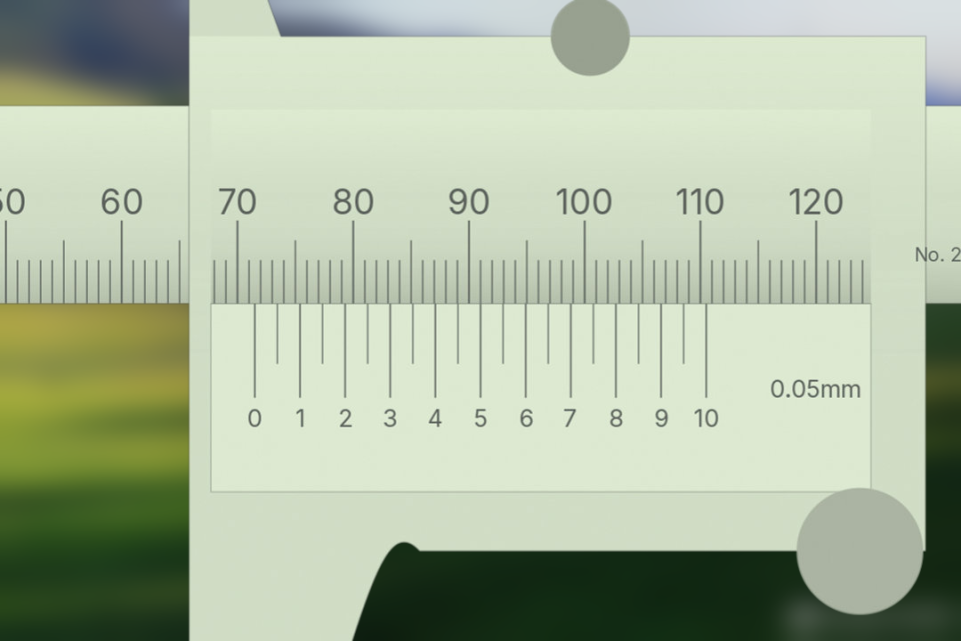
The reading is {"value": 71.5, "unit": "mm"}
